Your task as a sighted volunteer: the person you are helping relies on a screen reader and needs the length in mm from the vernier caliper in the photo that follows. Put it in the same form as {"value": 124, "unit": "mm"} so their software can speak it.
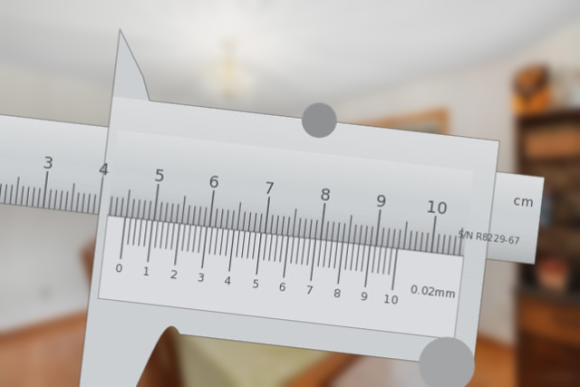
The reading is {"value": 44.8, "unit": "mm"}
